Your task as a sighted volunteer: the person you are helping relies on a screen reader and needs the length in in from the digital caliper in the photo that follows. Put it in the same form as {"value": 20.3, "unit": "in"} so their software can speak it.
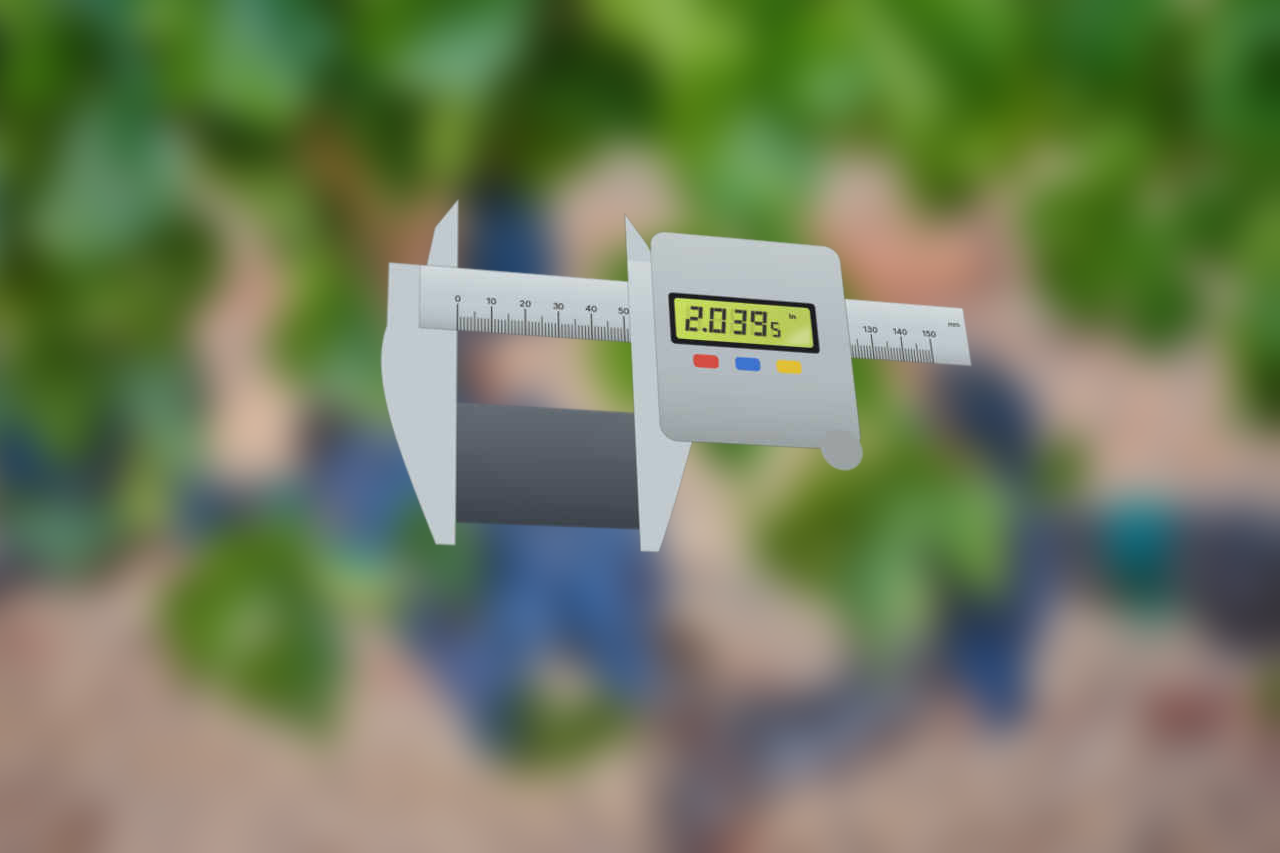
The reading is {"value": 2.0395, "unit": "in"}
